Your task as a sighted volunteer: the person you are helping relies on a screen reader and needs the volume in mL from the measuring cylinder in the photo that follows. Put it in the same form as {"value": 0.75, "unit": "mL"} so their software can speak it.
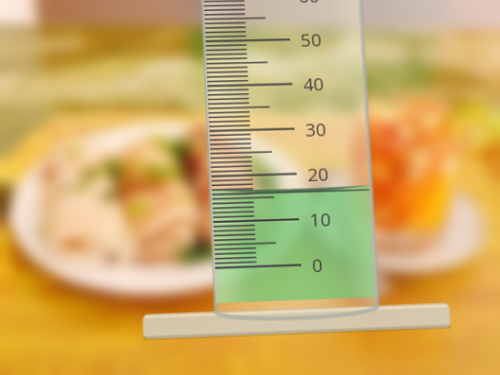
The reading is {"value": 16, "unit": "mL"}
